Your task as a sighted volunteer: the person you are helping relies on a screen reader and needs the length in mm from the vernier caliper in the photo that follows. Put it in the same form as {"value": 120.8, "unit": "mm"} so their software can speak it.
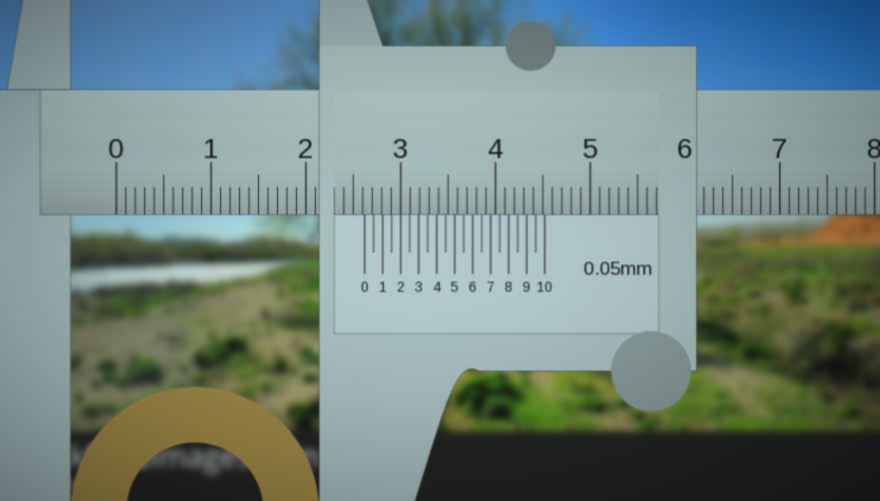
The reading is {"value": 26.2, "unit": "mm"}
